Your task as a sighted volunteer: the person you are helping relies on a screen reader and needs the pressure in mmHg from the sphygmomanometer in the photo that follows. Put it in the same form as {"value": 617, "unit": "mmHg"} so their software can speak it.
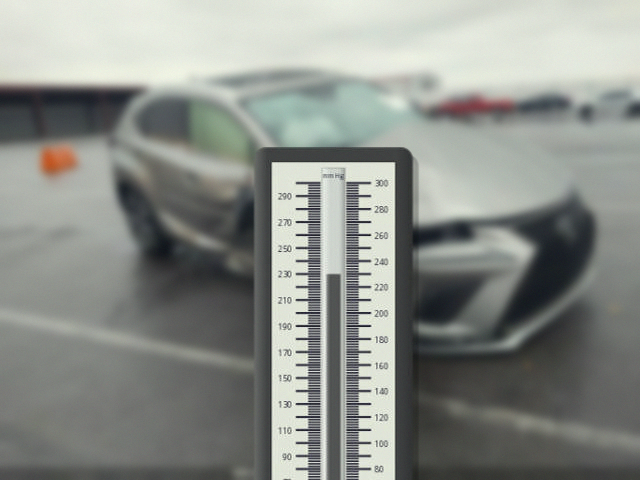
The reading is {"value": 230, "unit": "mmHg"}
